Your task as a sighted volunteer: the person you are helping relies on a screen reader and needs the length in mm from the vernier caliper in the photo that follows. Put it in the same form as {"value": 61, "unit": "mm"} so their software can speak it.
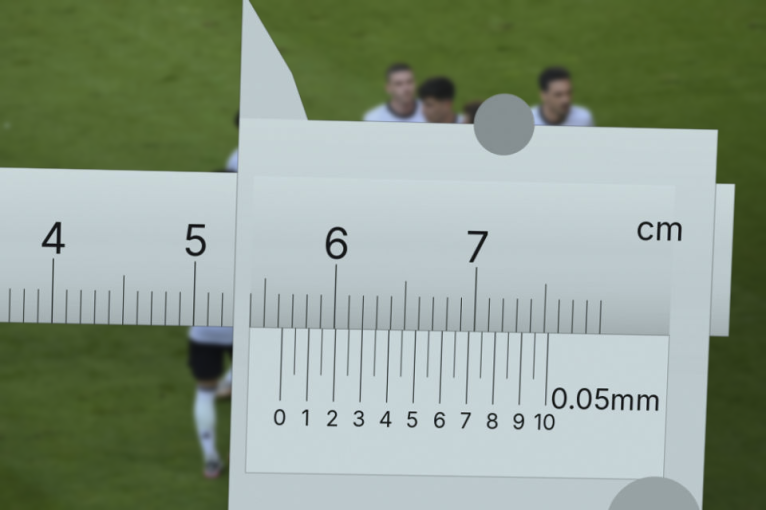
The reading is {"value": 56.3, "unit": "mm"}
